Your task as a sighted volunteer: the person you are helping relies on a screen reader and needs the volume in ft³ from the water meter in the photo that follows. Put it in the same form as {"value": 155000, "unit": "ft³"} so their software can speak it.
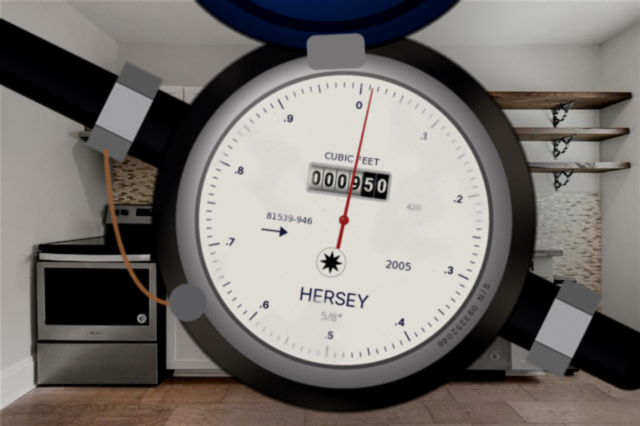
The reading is {"value": 950.01, "unit": "ft³"}
